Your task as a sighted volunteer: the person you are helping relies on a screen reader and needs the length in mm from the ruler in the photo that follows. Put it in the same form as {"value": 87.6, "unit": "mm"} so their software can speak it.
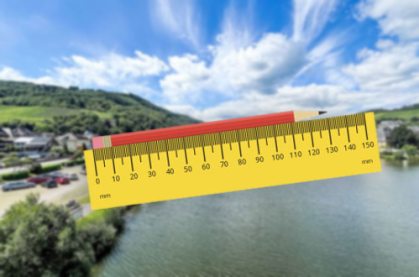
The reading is {"value": 130, "unit": "mm"}
